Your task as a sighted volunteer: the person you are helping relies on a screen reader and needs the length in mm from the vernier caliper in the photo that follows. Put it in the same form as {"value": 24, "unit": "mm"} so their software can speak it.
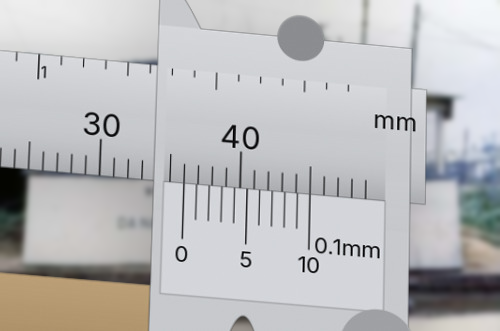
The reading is {"value": 36.0, "unit": "mm"}
